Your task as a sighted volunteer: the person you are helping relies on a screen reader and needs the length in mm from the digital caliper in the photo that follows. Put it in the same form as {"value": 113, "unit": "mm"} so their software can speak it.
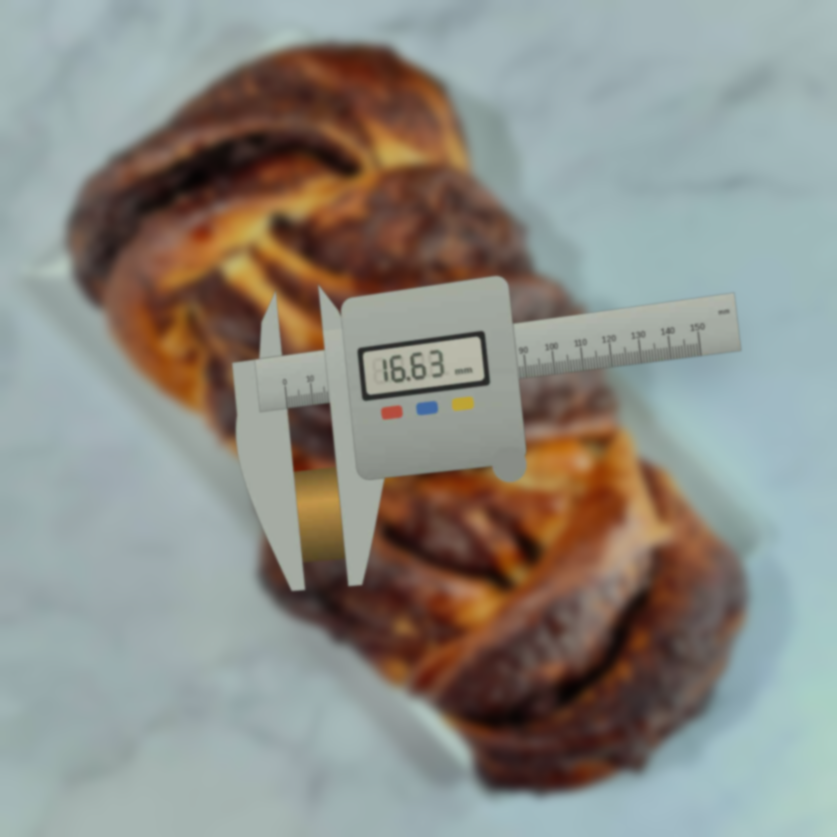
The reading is {"value": 16.63, "unit": "mm"}
